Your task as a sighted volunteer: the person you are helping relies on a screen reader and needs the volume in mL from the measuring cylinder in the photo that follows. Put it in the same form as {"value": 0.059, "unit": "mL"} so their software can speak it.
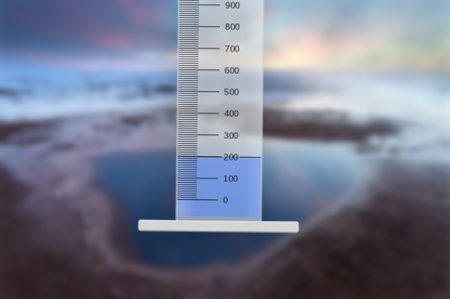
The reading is {"value": 200, "unit": "mL"}
